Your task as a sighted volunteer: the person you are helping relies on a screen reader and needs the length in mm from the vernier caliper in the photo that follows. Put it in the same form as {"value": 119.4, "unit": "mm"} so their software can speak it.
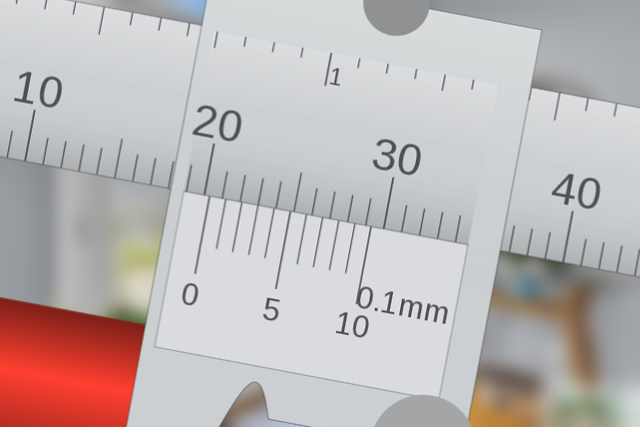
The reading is {"value": 20.3, "unit": "mm"}
